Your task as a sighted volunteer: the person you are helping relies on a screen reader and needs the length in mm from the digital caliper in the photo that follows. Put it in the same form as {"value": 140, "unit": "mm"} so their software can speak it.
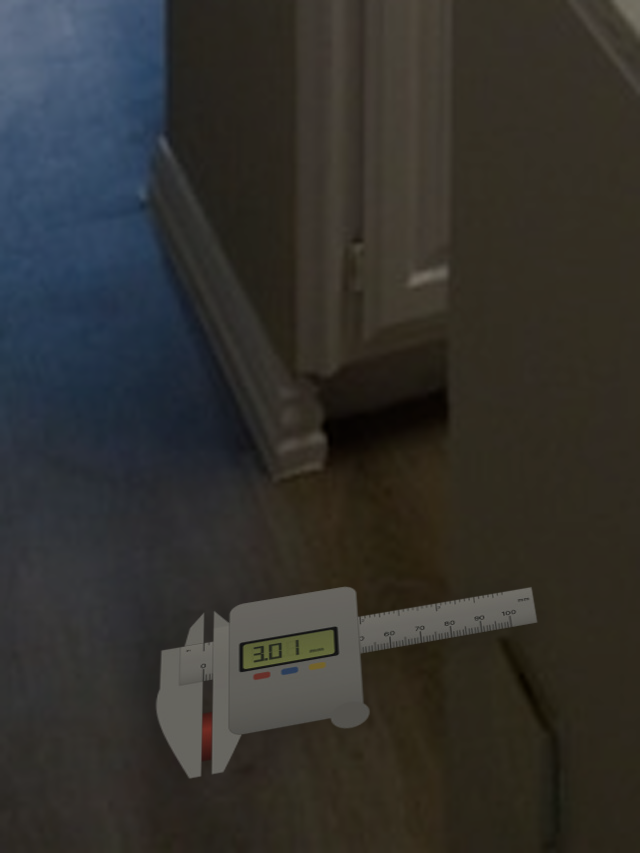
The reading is {"value": 3.01, "unit": "mm"}
